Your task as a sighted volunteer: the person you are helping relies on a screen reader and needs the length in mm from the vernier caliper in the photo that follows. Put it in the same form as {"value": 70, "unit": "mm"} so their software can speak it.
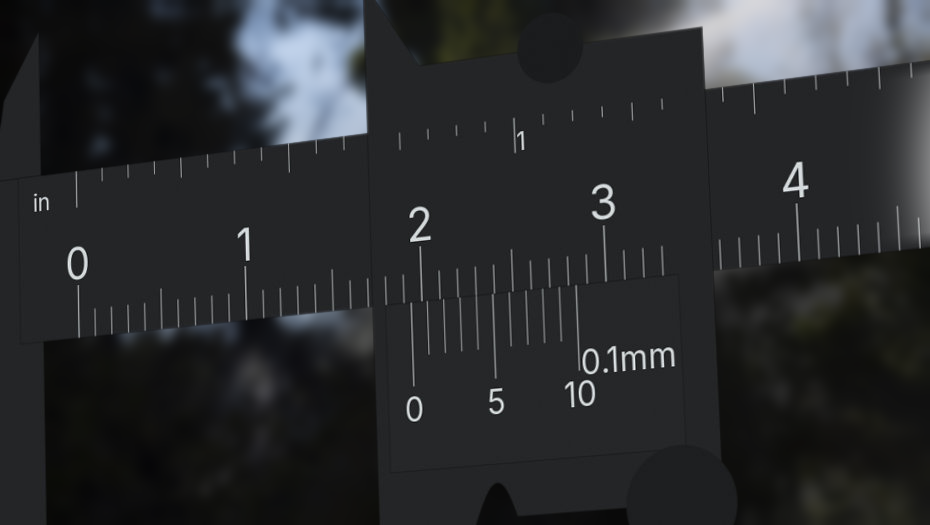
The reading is {"value": 19.4, "unit": "mm"}
